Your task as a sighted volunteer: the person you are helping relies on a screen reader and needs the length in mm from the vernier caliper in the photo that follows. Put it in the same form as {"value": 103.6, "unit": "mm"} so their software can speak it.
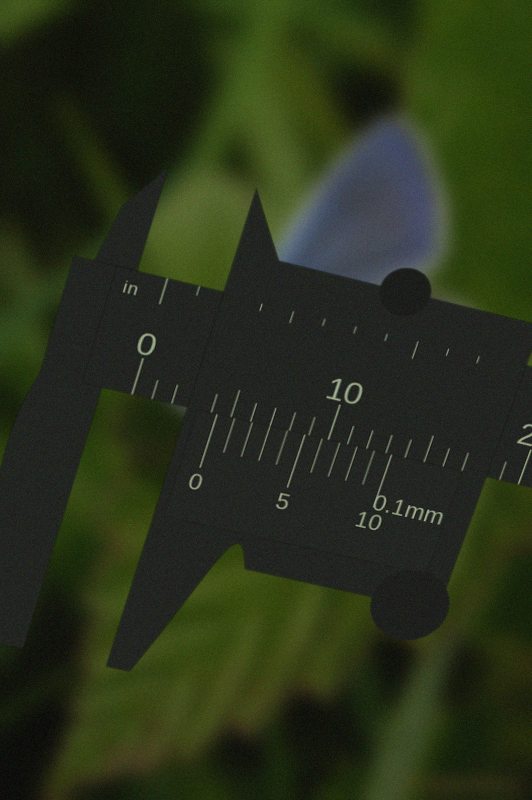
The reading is {"value": 4.3, "unit": "mm"}
